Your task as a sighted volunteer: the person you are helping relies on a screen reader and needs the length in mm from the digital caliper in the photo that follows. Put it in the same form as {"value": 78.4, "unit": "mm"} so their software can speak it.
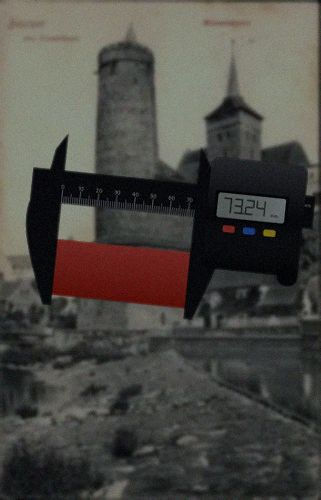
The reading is {"value": 73.24, "unit": "mm"}
